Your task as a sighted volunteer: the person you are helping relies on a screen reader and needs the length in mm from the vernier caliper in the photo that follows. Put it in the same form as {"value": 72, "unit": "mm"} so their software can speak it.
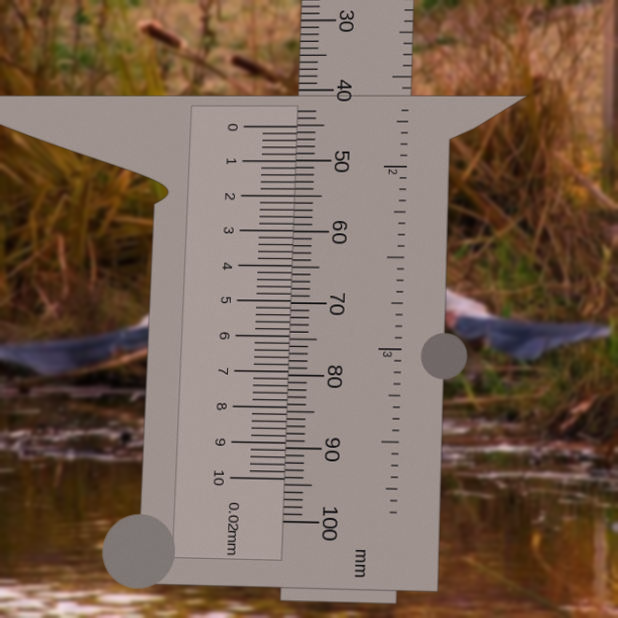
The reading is {"value": 45.2, "unit": "mm"}
